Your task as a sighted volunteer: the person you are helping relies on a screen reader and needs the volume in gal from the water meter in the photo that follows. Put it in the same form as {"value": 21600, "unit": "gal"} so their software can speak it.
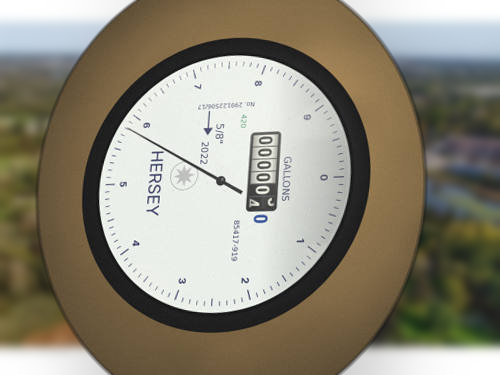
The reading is {"value": 35.8, "unit": "gal"}
